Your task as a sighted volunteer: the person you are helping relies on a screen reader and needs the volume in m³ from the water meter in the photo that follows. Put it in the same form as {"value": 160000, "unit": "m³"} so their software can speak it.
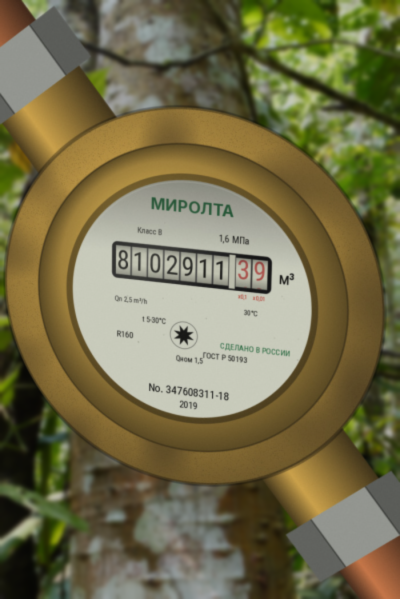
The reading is {"value": 8102911.39, "unit": "m³"}
